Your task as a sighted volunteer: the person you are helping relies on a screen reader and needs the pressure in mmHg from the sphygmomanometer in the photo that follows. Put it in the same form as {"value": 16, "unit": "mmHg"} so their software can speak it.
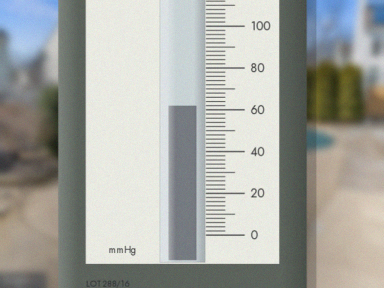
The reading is {"value": 62, "unit": "mmHg"}
